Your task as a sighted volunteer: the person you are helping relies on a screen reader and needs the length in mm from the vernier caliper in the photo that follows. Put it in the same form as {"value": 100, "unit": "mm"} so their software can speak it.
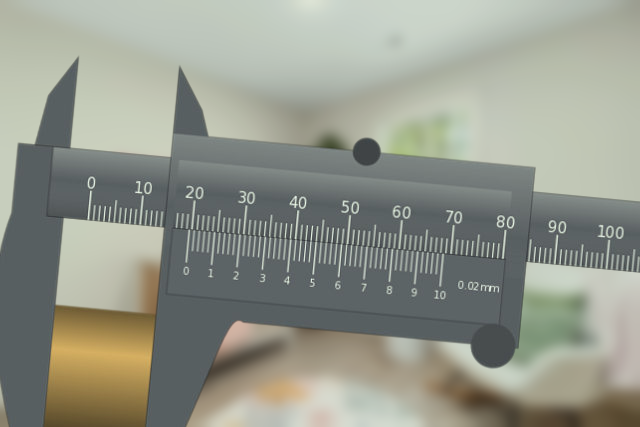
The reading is {"value": 19.5, "unit": "mm"}
